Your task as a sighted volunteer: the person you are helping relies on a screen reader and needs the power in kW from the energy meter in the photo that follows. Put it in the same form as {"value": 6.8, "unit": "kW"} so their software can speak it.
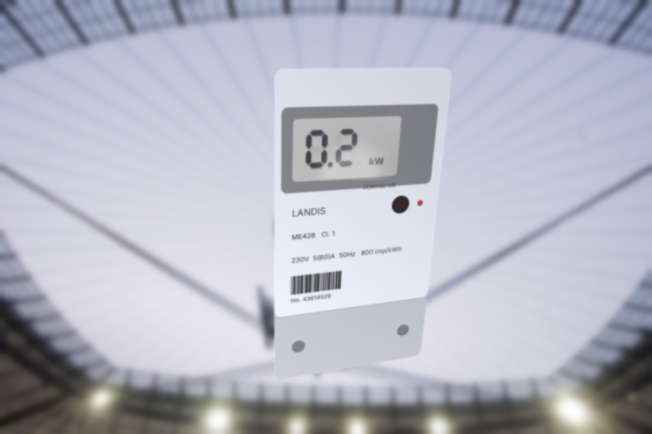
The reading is {"value": 0.2, "unit": "kW"}
